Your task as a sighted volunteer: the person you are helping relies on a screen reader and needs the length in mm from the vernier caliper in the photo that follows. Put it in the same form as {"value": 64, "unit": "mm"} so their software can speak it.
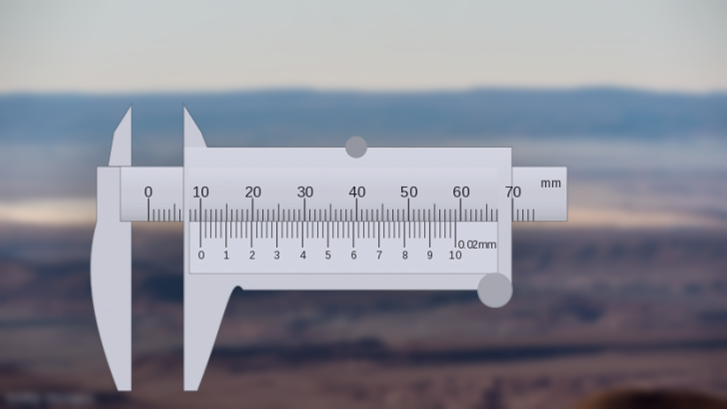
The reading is {"value": 10.0, "unit": "mm"}
